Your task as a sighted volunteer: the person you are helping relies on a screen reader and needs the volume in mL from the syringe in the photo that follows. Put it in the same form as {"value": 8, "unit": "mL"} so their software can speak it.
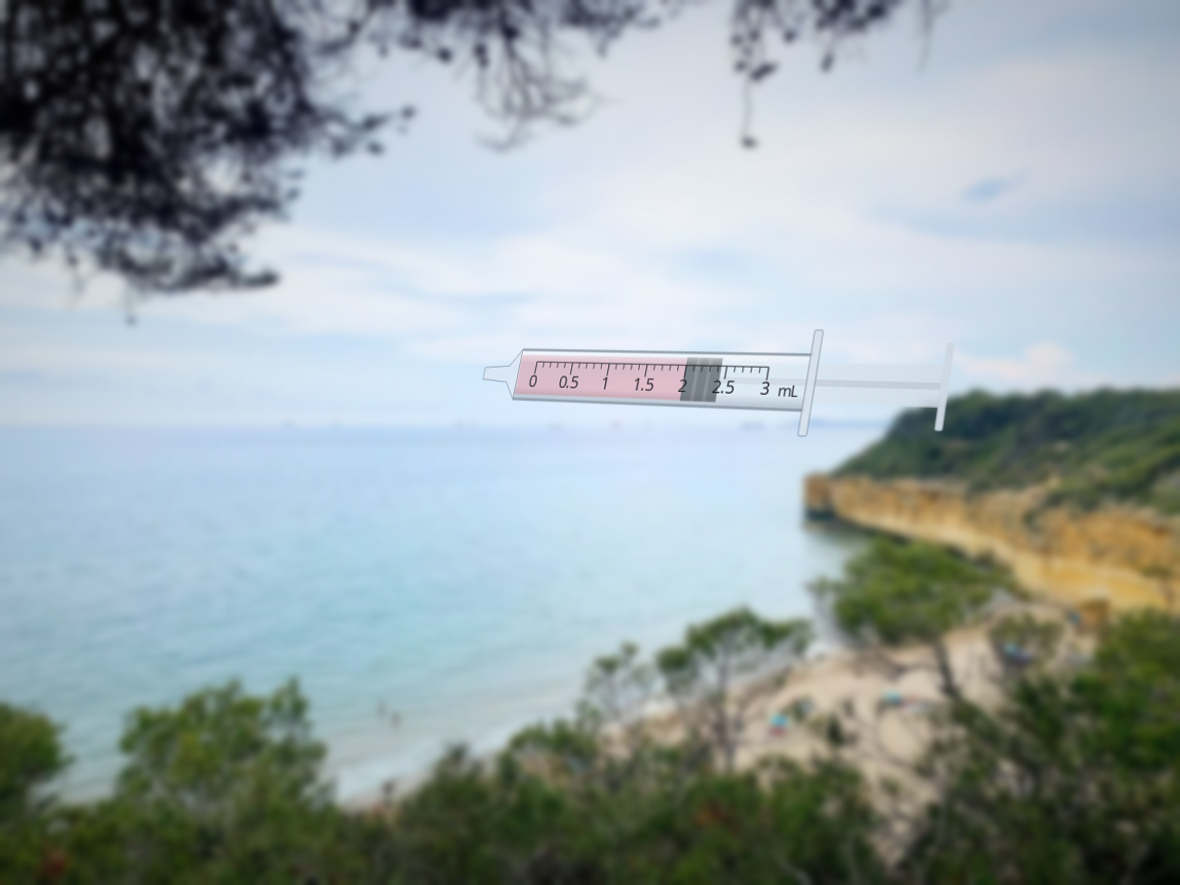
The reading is {"value": 2, "unit": "mL"}
